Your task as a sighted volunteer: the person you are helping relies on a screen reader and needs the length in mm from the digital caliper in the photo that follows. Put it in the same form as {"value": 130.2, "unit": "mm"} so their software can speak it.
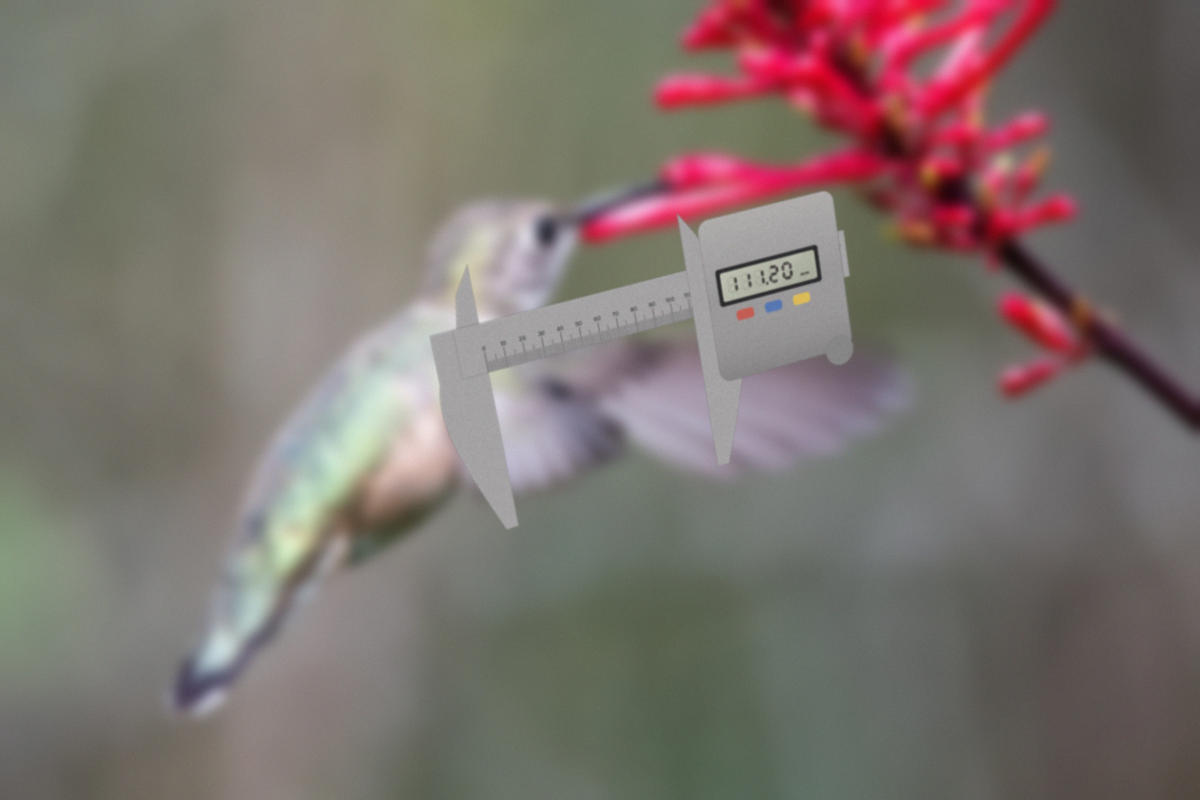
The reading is {"value": 111.20, "unit": "mm"}
